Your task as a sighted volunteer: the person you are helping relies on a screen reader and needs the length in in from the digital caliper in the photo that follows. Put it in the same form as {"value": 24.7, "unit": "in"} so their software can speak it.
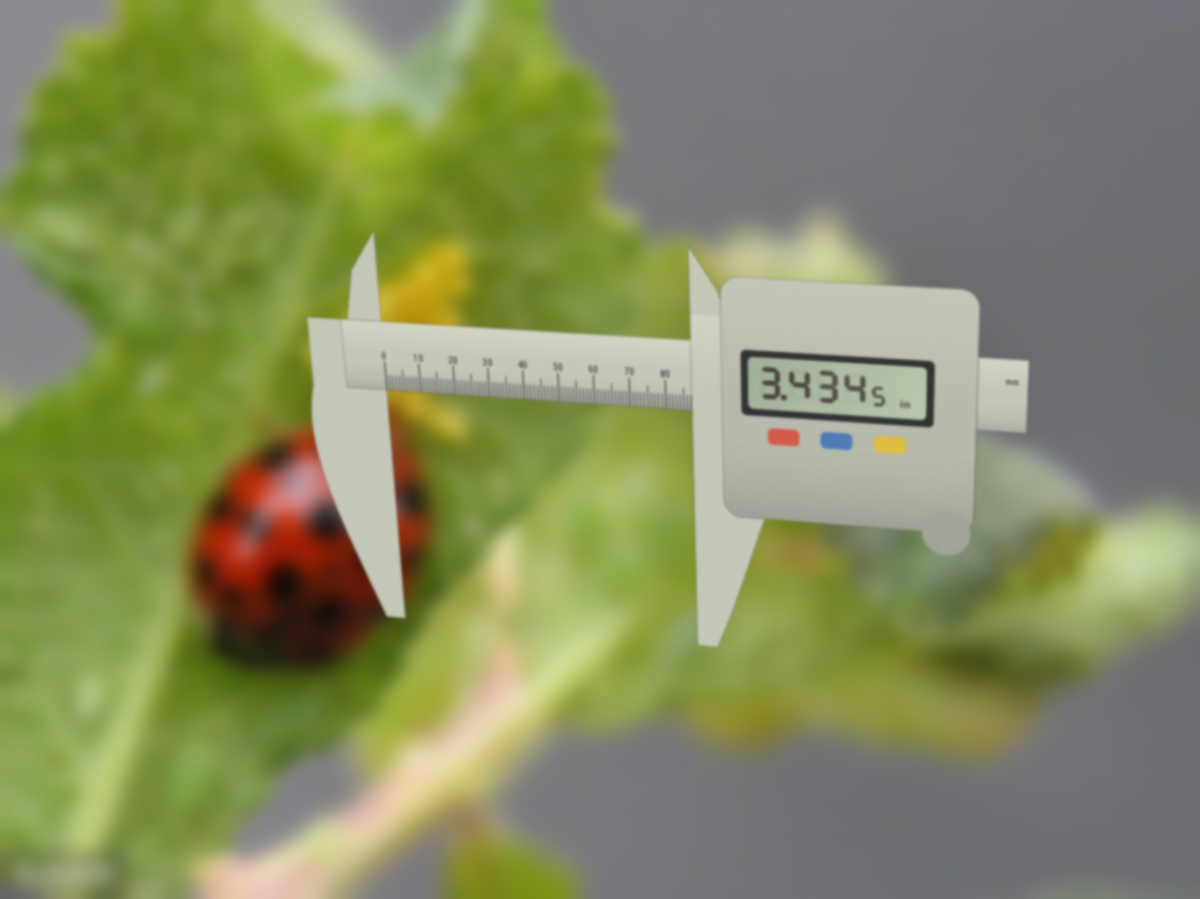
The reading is {"value": 3.4345, "unit": "in"}
